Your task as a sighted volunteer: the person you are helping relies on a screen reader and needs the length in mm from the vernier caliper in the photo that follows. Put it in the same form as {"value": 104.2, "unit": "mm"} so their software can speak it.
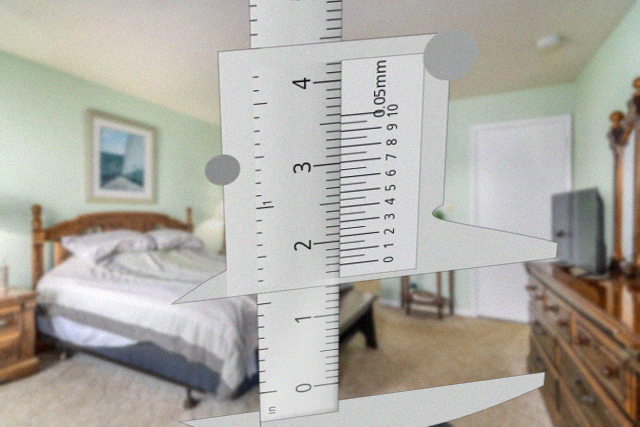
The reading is {"value": 16.8, "unit": "mm"}
